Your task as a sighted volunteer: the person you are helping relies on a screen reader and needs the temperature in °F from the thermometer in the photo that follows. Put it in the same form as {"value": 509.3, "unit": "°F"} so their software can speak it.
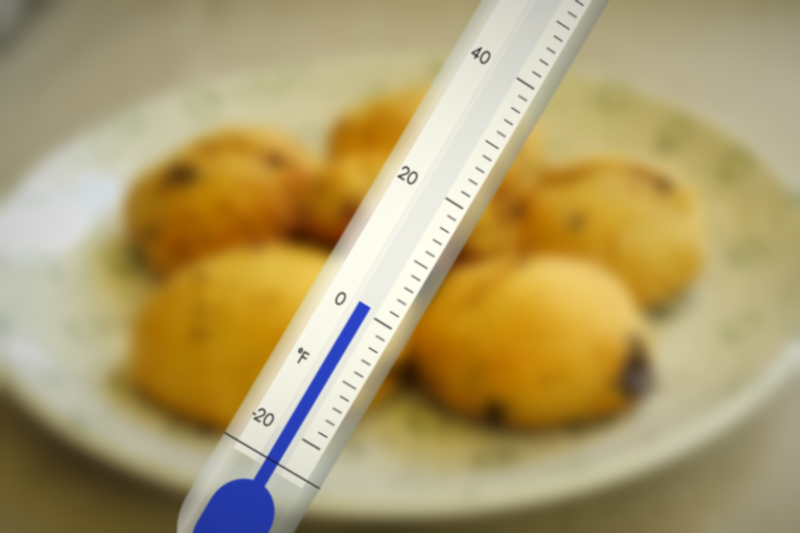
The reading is {"value": 1, "unit": "°F"}
